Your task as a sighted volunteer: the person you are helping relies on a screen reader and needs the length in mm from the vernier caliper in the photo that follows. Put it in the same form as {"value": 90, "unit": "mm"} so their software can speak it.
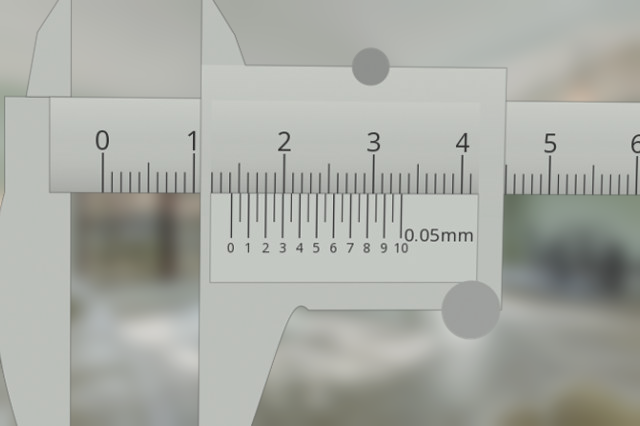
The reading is {"value": 14.2, "unit": "mm"}
